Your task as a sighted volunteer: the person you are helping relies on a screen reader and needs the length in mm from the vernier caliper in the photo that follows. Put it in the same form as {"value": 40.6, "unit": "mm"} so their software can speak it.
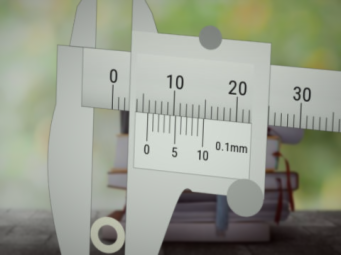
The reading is {"value": 5.8, "unit": "mm"}
